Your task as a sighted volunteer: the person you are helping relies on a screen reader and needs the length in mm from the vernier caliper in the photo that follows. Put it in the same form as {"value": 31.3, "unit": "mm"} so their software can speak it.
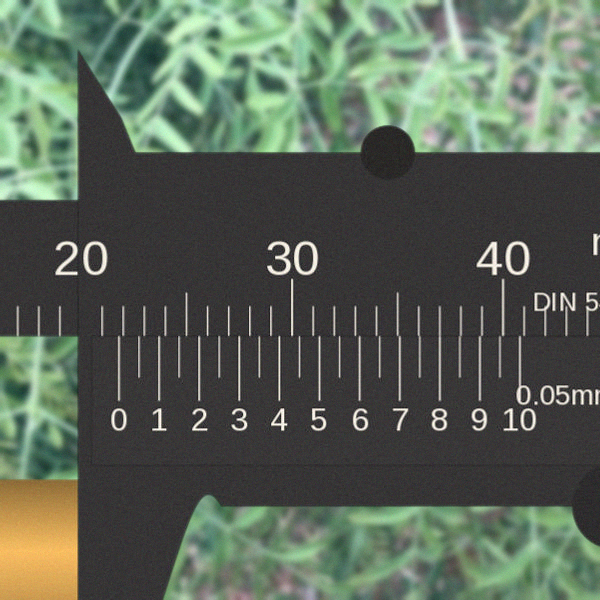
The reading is {"value": 21.8, "unit": "mm"}
